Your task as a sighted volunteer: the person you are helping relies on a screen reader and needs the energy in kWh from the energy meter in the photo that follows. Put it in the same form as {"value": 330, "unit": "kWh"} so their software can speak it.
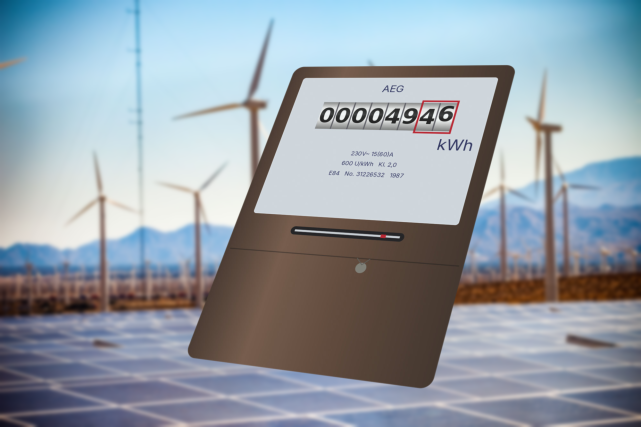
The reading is {"value": 49.46, "unit": "kWh"}
